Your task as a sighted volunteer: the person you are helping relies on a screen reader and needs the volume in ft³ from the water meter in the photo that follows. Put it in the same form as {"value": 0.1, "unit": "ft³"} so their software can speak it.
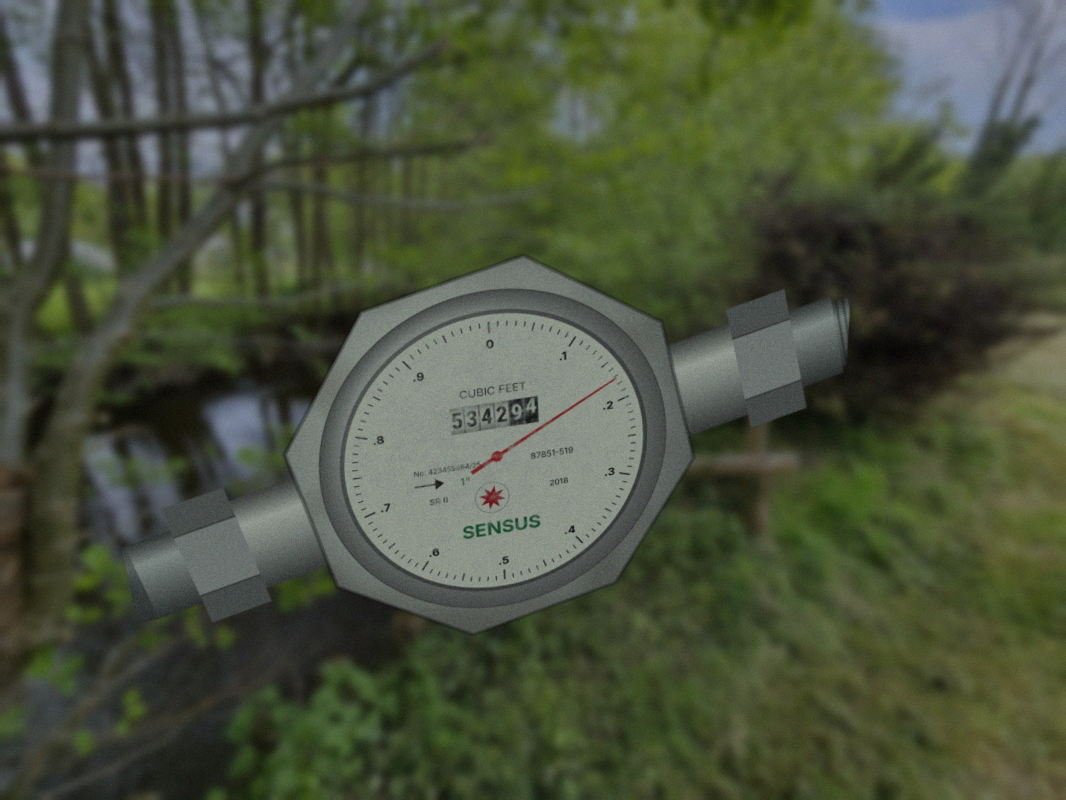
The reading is {"value": 534294.17, "unit": "ft³"}
